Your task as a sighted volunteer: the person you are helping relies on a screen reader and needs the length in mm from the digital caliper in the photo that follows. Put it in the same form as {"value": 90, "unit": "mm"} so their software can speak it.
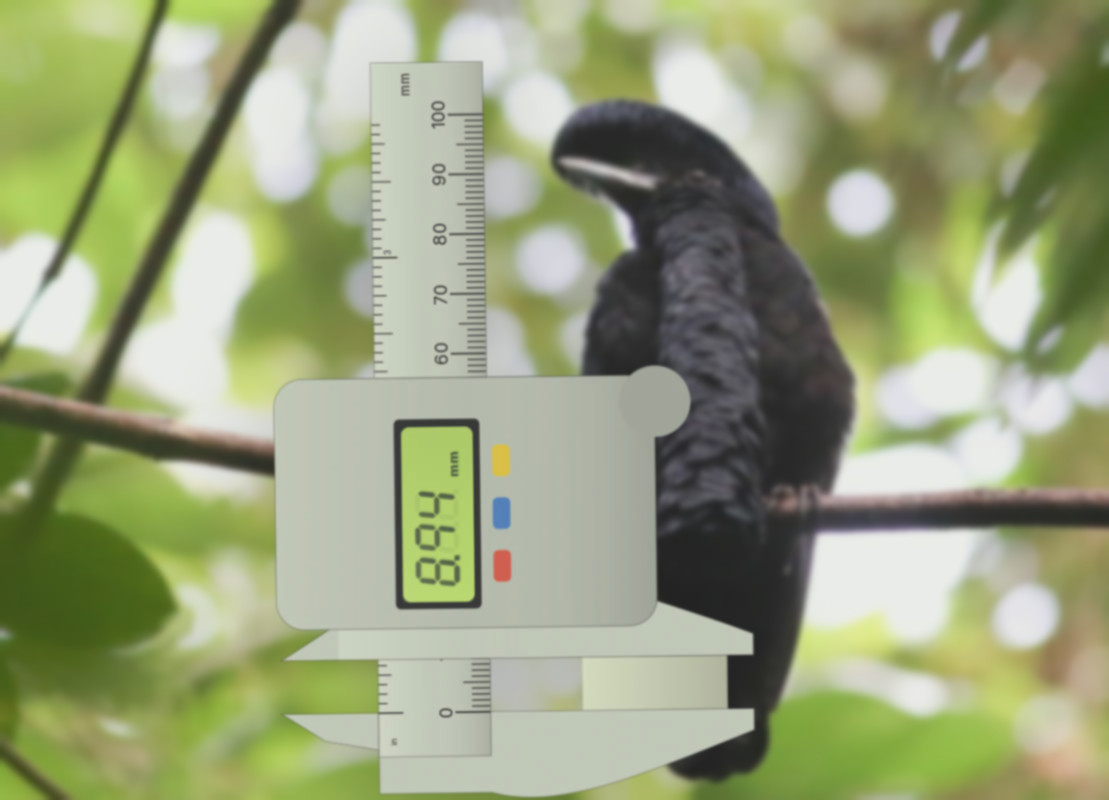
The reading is {"value": 8.94, "unit": "mm"}
